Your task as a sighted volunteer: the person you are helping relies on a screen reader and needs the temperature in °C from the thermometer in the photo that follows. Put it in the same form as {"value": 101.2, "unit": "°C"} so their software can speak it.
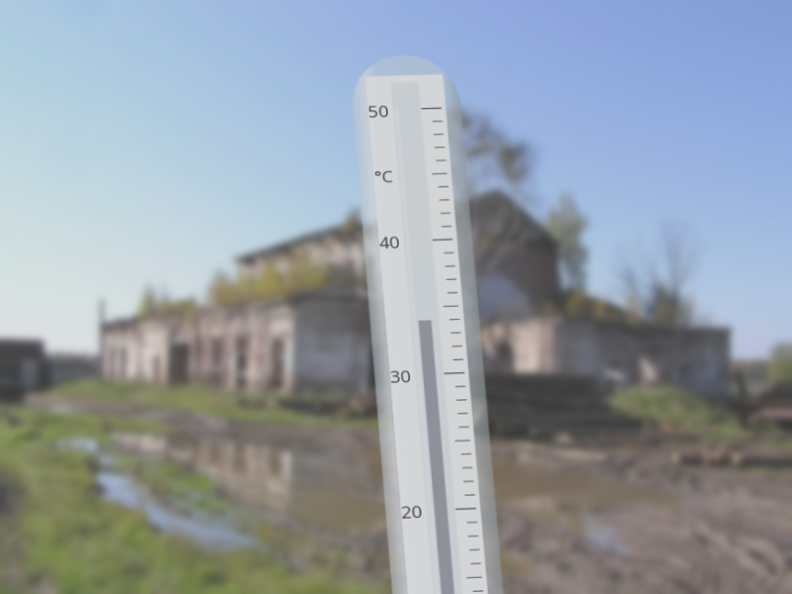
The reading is {"value": 34, "unit": "°C"}
